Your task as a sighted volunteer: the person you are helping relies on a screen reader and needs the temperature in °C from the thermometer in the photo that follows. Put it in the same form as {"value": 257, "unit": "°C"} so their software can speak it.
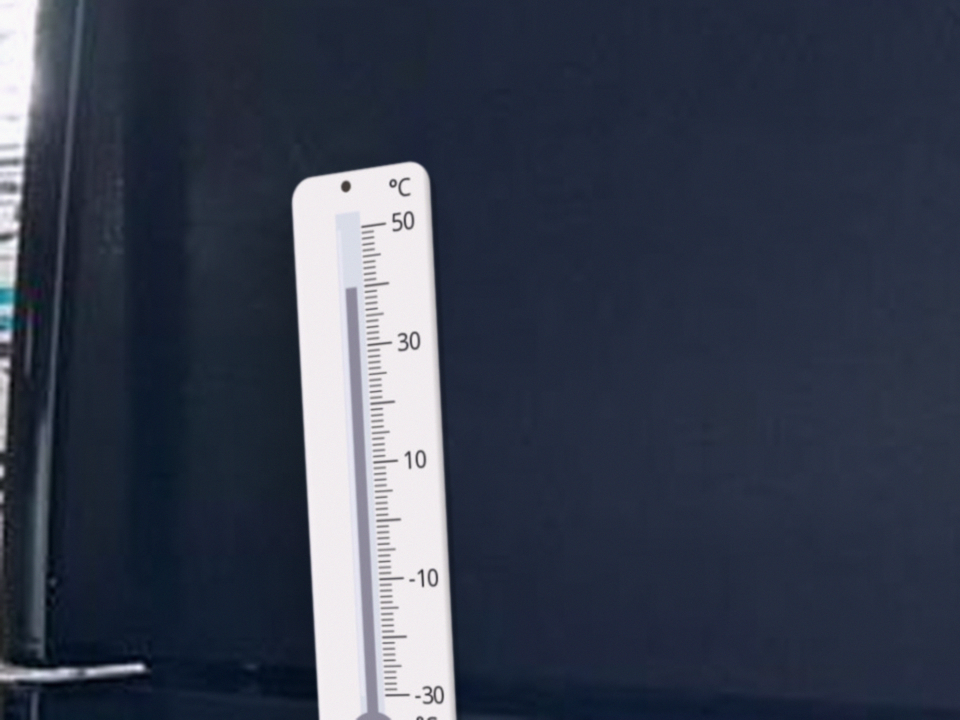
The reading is {"value": 40, "unit": "°C"}
